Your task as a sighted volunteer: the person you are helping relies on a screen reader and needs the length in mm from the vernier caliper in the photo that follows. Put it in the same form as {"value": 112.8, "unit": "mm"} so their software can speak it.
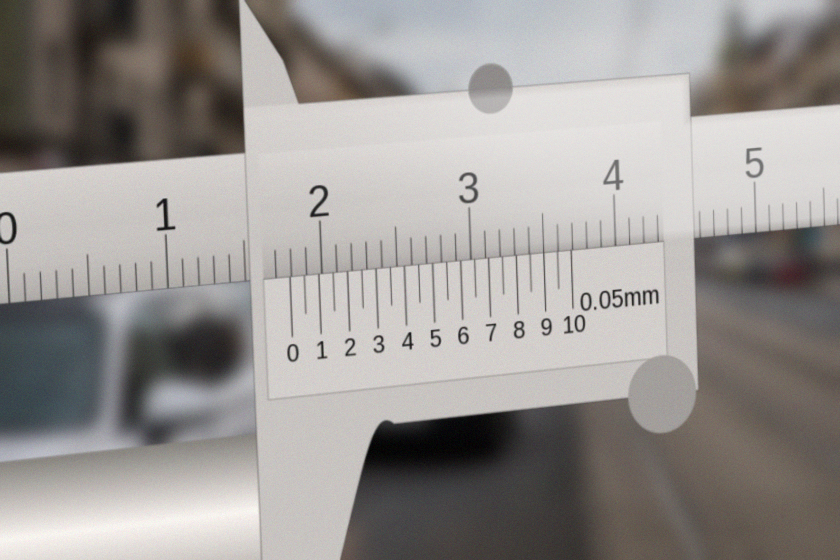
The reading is {"value": 17.9, "unit": "mm"}
